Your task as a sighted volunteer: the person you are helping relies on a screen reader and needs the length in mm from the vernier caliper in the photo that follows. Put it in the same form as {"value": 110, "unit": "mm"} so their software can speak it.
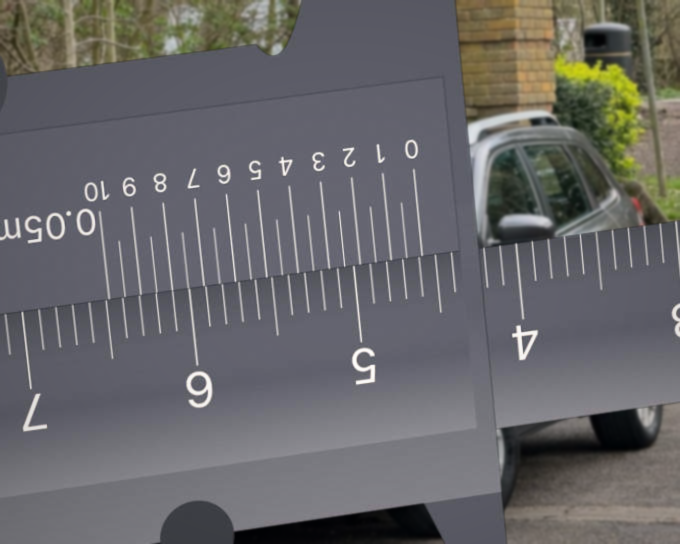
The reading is {"value": 45.8, "unit": "mm"}
